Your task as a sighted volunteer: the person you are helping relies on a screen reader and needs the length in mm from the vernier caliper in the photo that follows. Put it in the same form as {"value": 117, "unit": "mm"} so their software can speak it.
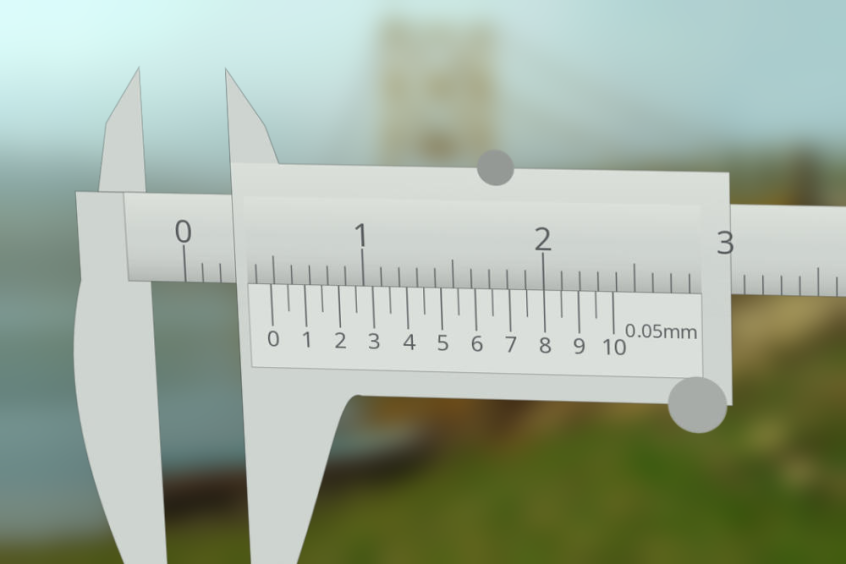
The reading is {"value": 4.8, "unit": "mm"}
